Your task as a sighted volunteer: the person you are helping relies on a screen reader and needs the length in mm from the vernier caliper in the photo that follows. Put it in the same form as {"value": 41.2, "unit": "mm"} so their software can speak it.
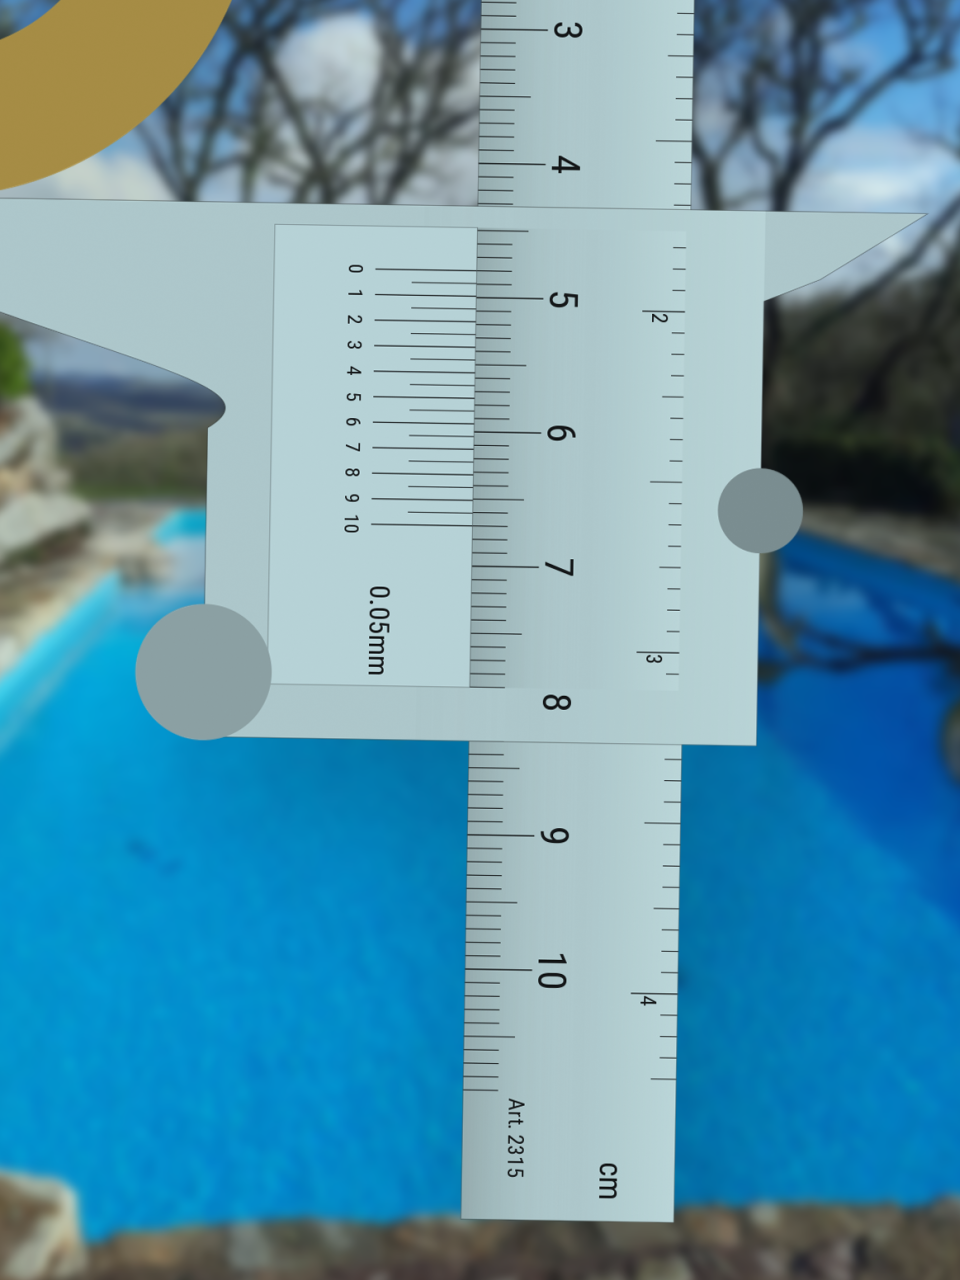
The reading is {"value": 48.0, "unit": "mm"}
